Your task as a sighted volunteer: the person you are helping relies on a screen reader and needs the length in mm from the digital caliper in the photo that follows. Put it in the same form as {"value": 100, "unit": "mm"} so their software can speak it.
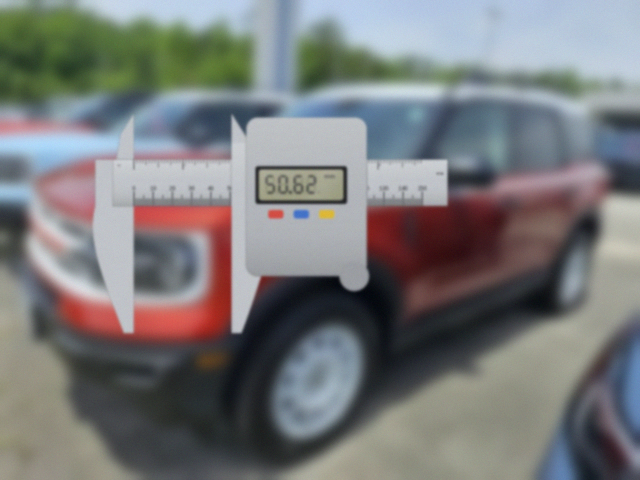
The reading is {"value": 50.62, "unit": "mm"}
